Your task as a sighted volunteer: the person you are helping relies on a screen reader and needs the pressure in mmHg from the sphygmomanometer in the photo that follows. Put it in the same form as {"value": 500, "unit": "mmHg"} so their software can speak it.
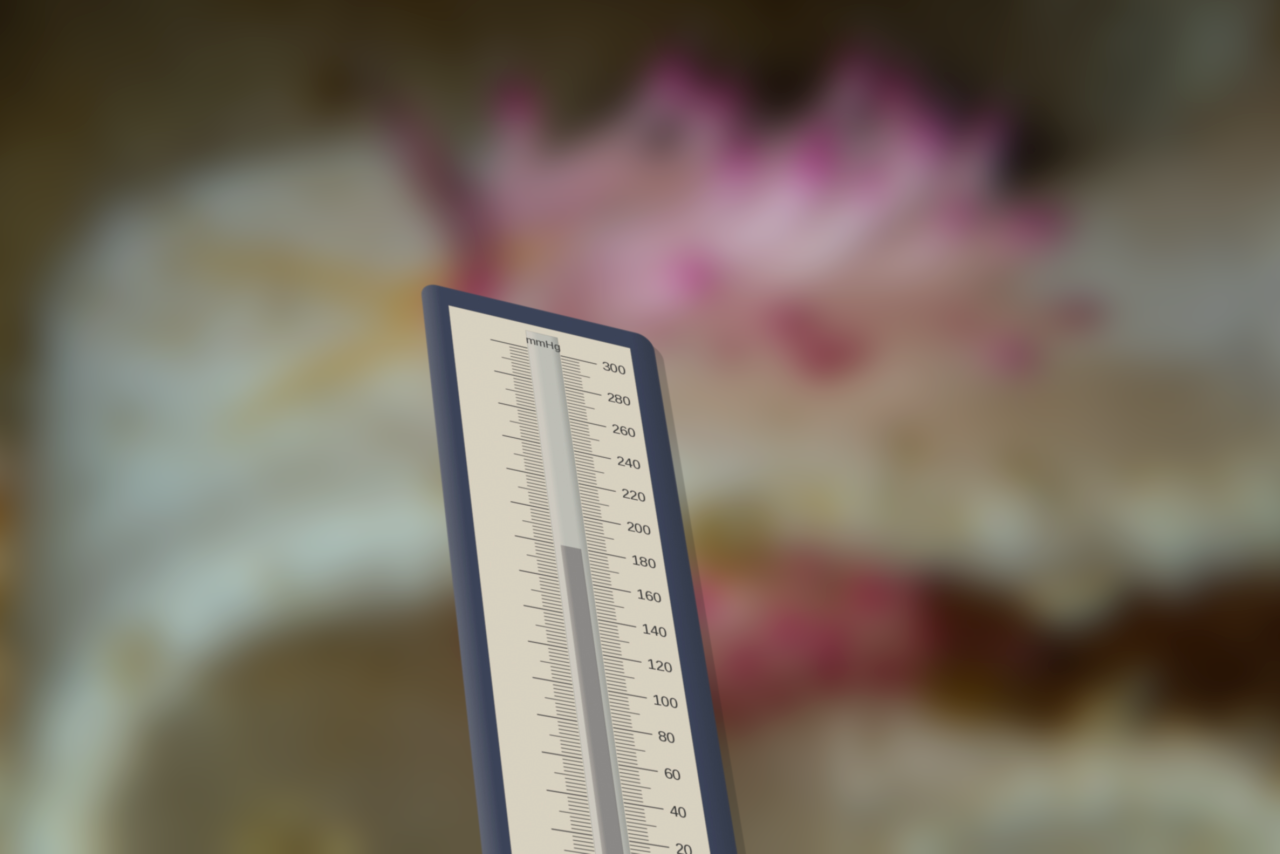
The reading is {"value": 180, "unit": "mmHg"}
